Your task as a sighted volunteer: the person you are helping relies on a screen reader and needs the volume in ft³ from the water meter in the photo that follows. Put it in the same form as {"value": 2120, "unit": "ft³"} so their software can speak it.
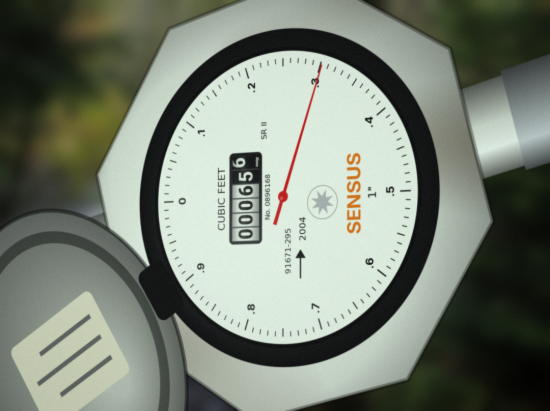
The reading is {"value": 656.30, "unit": "ft³"}
